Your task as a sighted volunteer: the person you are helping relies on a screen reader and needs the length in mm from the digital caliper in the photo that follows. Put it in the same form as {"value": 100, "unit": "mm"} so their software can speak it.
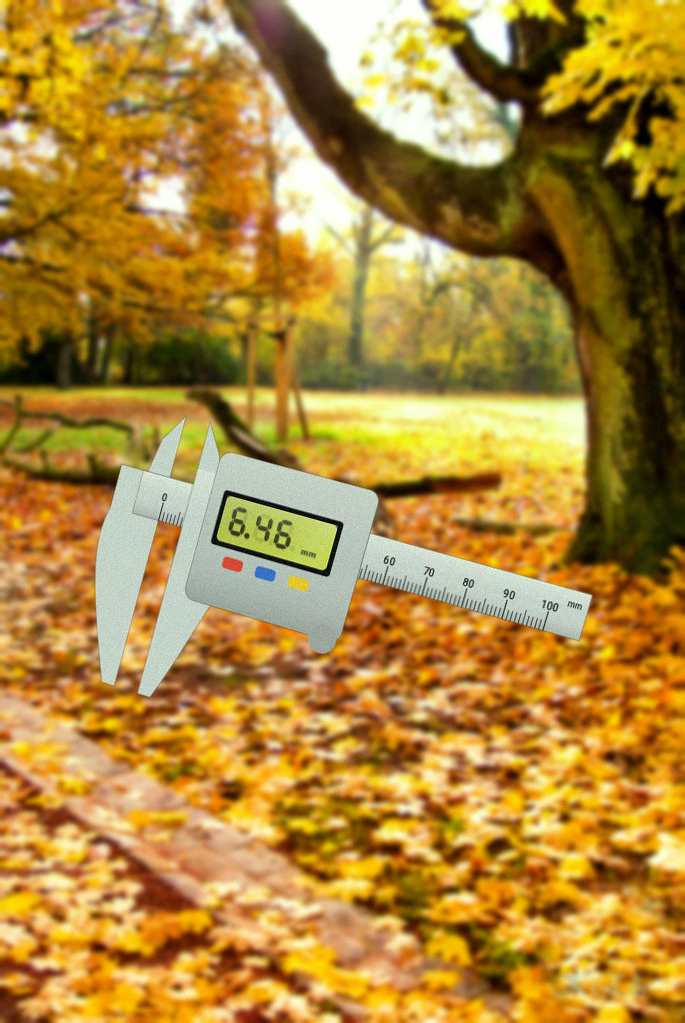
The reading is {"value": 6.46, "unit": "mm"}
